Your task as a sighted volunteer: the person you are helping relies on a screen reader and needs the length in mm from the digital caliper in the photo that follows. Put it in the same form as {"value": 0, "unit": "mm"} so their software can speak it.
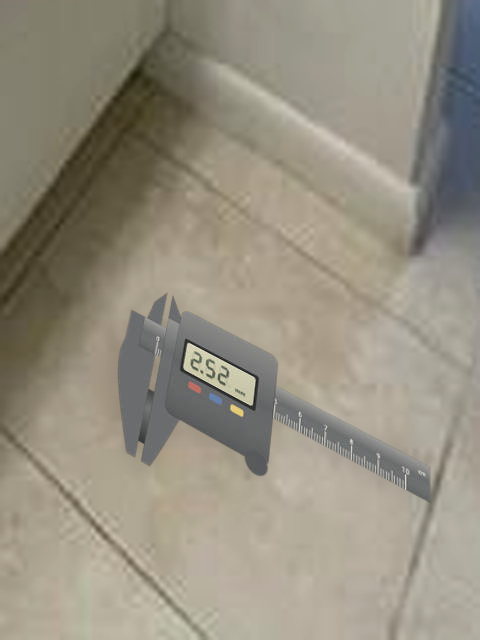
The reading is {"value": 2.52, "unit": "mm"}
